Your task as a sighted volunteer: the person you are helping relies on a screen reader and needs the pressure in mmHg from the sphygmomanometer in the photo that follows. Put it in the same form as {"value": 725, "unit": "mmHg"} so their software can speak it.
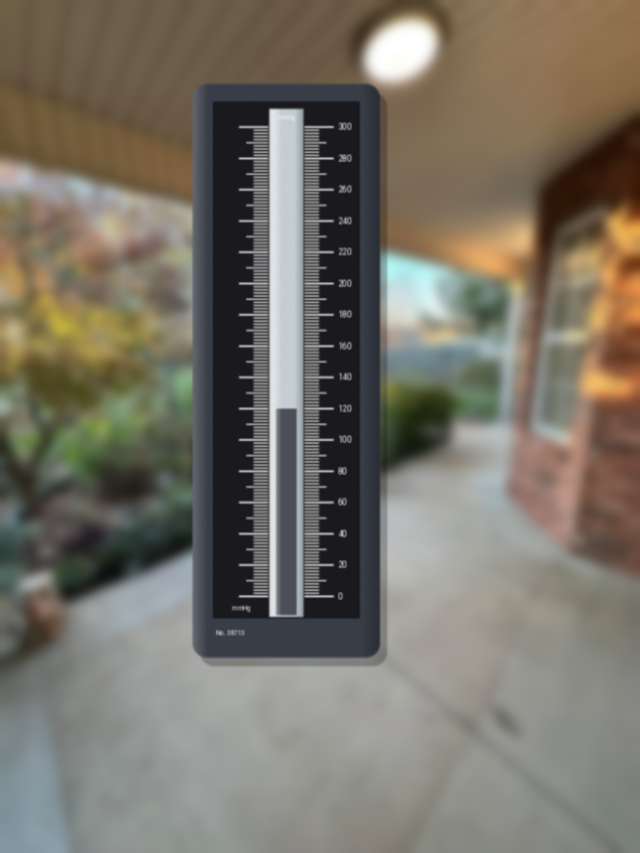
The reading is {"value": 120, "unit": "mmHg"}
